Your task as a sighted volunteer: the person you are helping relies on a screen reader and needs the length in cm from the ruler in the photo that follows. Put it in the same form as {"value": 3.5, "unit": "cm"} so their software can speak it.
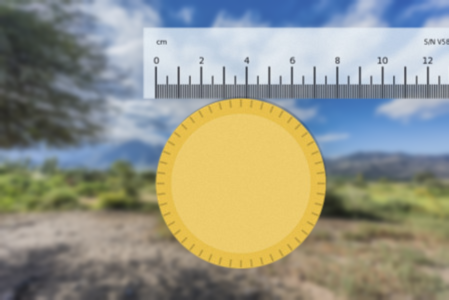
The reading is {"value": 7.5, "unit": "cm"}
